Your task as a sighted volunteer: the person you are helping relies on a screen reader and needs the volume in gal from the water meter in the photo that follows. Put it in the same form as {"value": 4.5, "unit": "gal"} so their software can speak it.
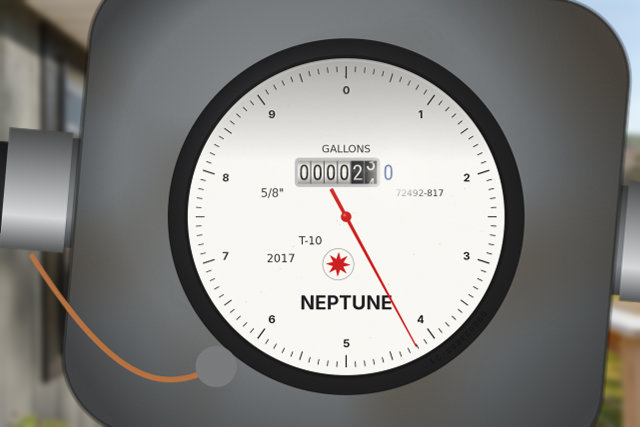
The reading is {"value": 234.2, "unit": "gal"}
